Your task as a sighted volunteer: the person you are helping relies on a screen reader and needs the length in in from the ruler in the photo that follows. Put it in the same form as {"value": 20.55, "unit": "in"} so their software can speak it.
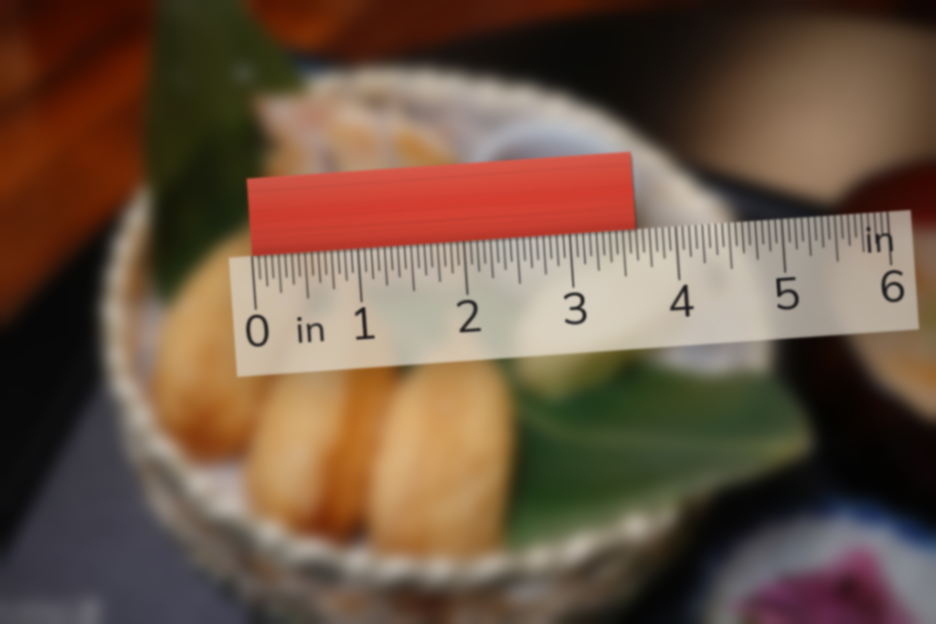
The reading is {"value": 3.625, "unit": "in"}
